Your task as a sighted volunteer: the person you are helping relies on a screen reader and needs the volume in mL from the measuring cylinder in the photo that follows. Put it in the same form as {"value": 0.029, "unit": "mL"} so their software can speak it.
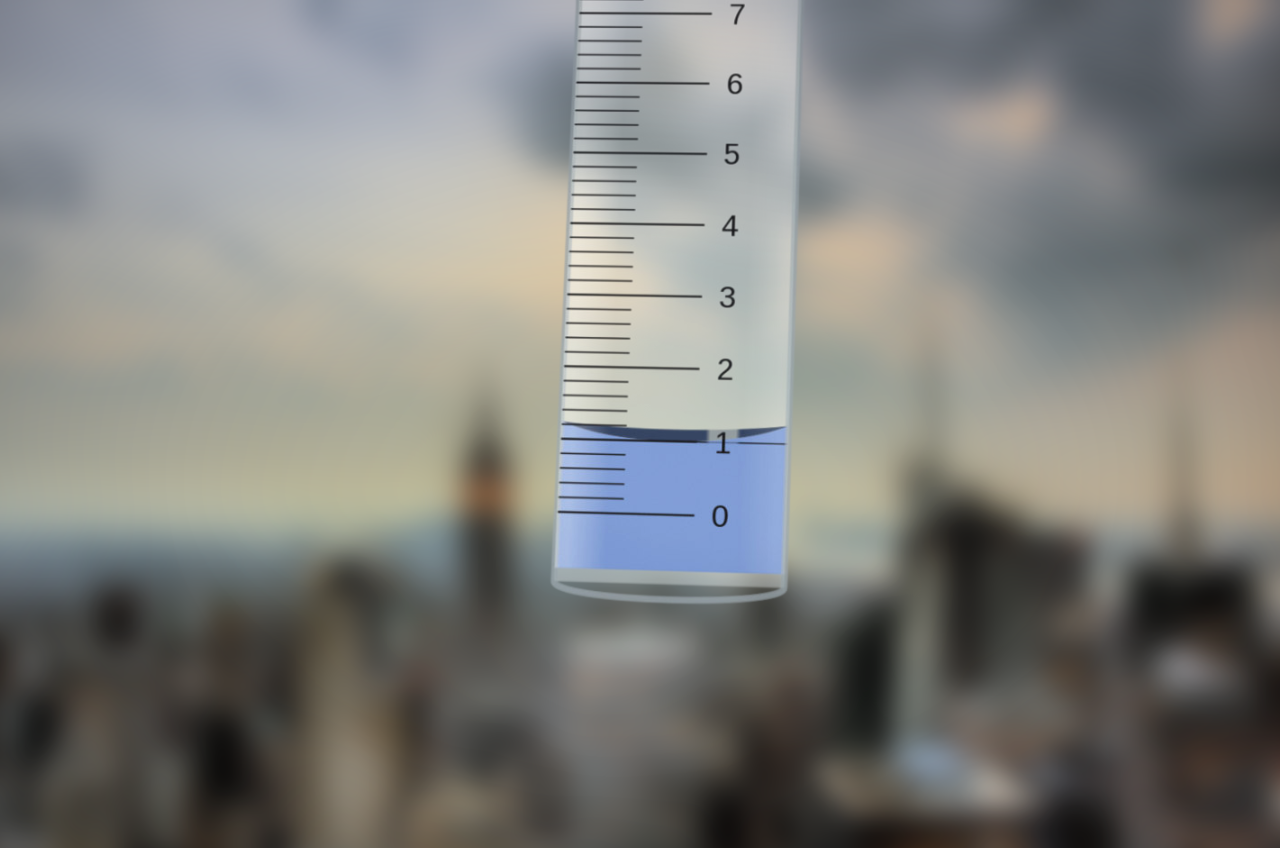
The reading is {"value": 1, "unit": "mL"}
